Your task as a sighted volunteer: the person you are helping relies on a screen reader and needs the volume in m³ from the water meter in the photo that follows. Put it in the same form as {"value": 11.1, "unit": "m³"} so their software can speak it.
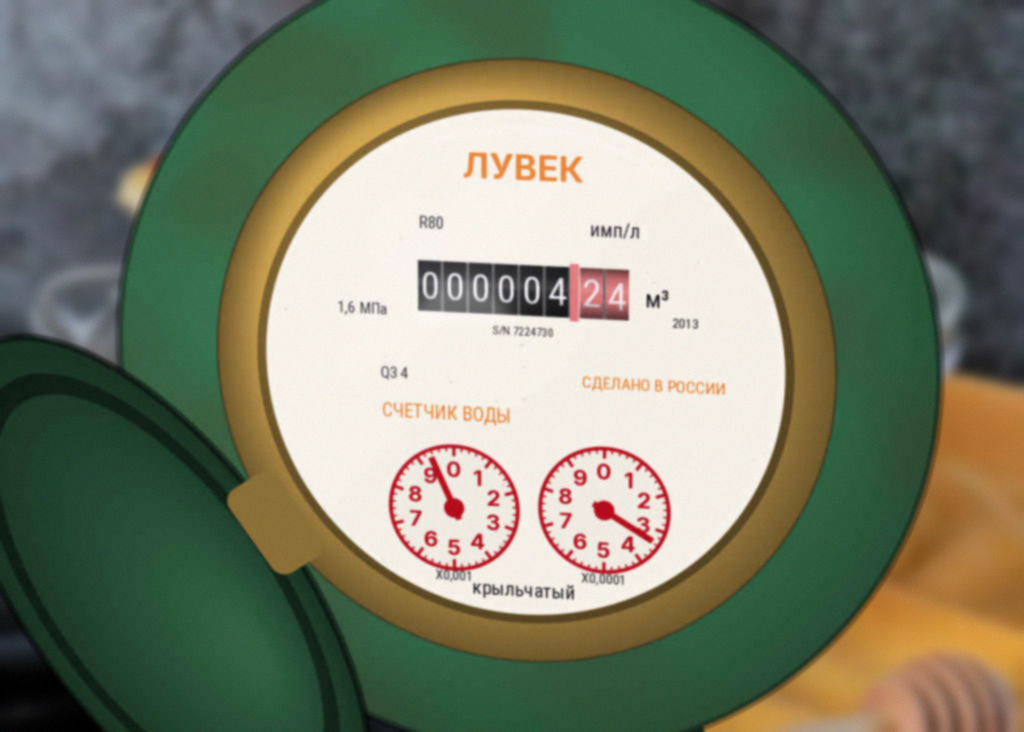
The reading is {"value": 4.2393, "unit": "m³"}
